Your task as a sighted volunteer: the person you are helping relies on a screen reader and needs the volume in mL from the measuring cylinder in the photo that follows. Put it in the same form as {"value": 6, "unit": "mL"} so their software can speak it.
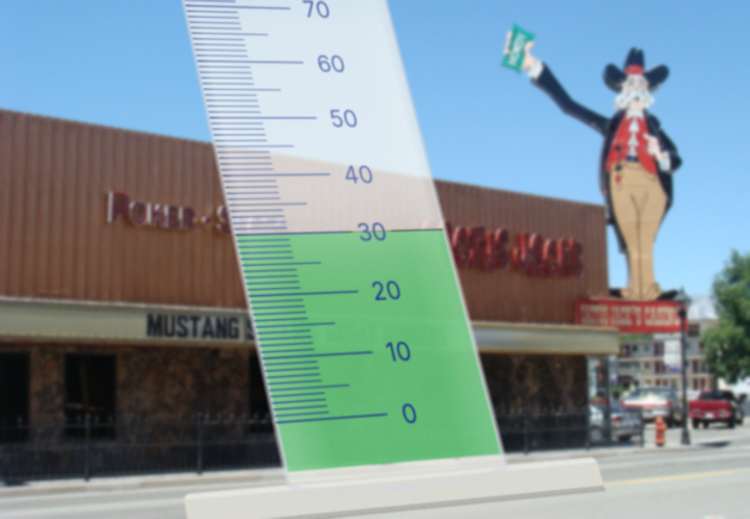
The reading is {"value": 30, "unit": "mL"}
